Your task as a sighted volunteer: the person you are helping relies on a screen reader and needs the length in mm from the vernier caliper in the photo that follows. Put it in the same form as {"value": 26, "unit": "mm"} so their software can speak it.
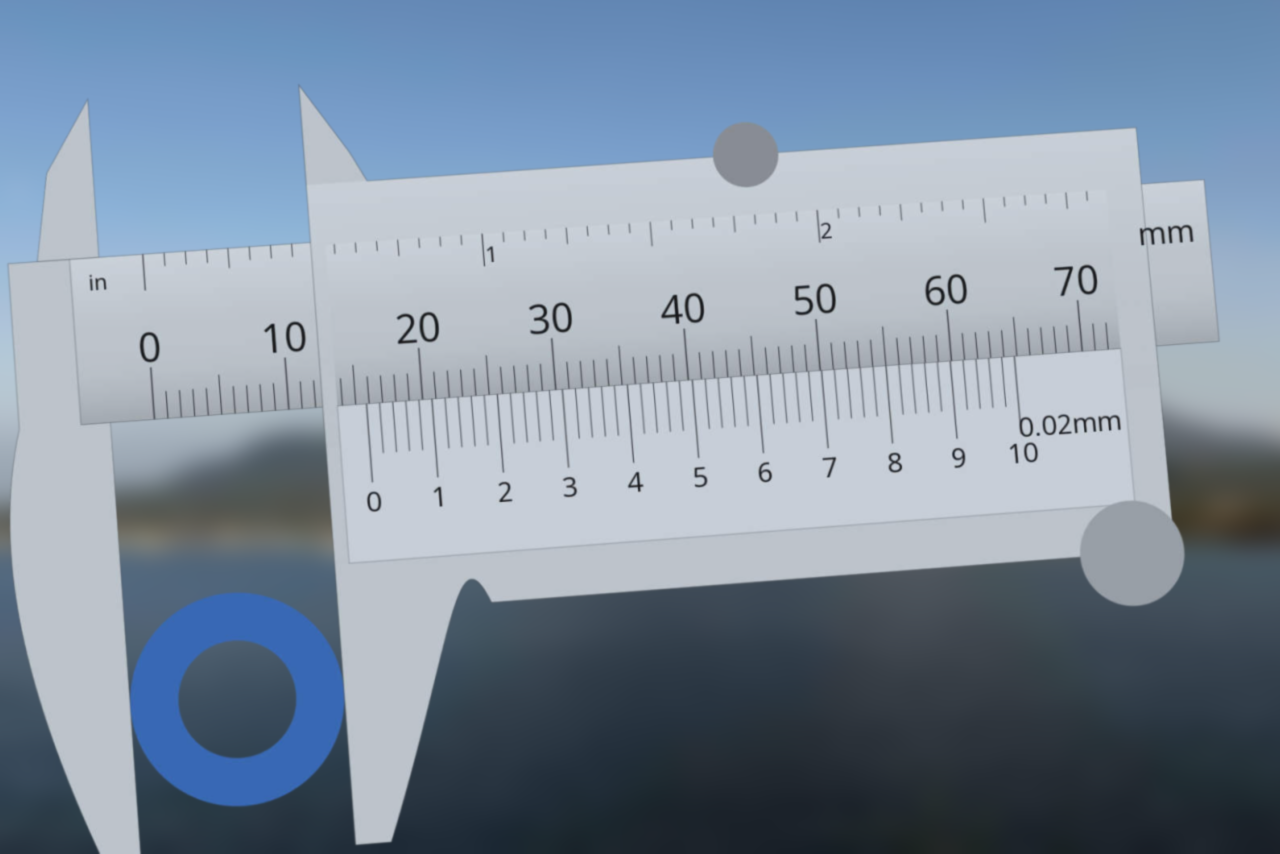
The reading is {"value": 15.8, "unit": "mm"}
